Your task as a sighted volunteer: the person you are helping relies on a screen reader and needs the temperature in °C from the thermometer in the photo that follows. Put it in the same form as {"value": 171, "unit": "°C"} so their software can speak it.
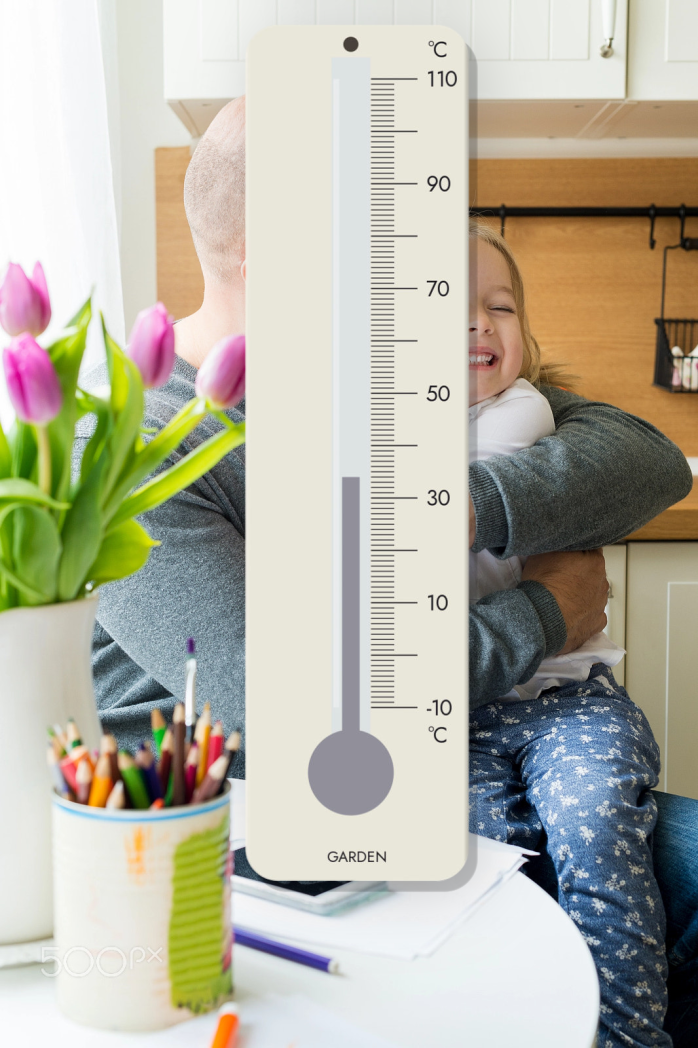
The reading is {"value": 34, "unit": "°C"}
